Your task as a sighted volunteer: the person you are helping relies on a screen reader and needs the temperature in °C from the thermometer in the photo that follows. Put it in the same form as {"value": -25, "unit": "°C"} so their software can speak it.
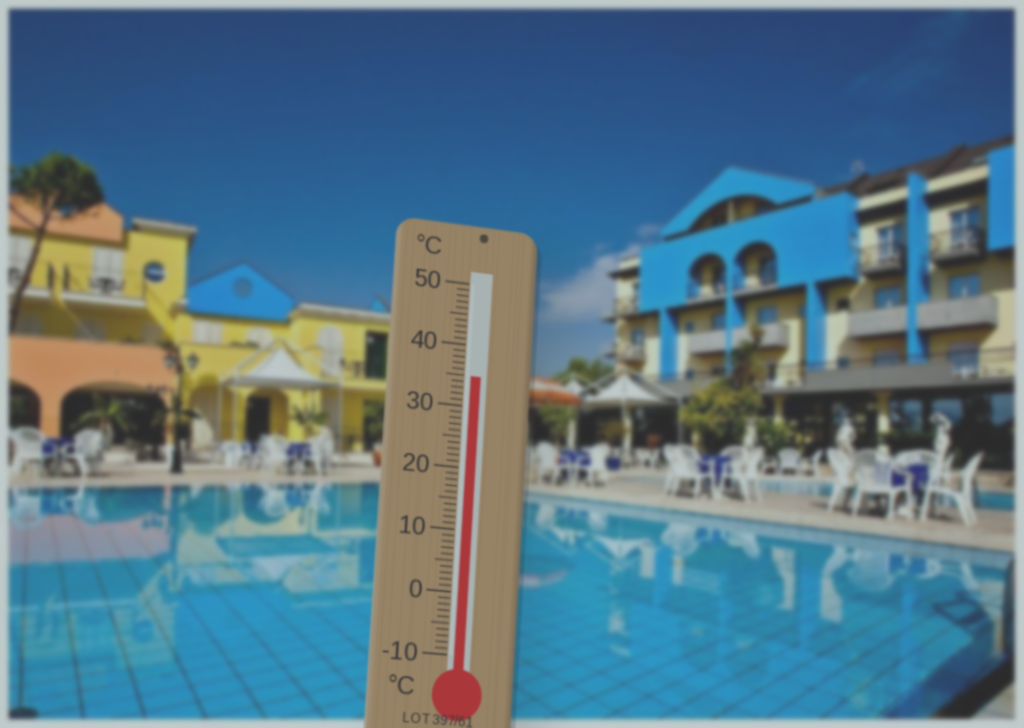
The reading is {"value": 35, "unit": "°C"}
